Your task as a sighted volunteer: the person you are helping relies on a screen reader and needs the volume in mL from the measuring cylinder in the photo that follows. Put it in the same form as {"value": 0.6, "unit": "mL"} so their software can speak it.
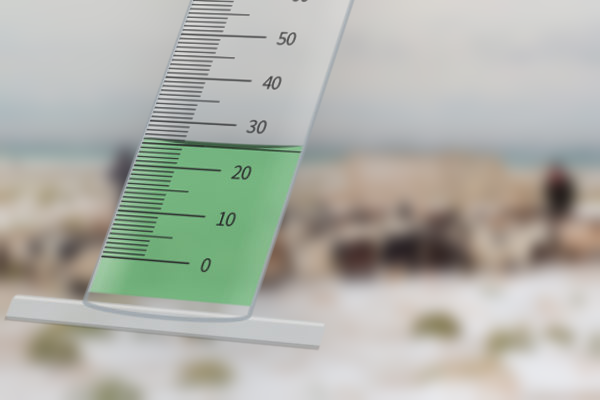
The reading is {"value": 25, "unit": "mL"}
